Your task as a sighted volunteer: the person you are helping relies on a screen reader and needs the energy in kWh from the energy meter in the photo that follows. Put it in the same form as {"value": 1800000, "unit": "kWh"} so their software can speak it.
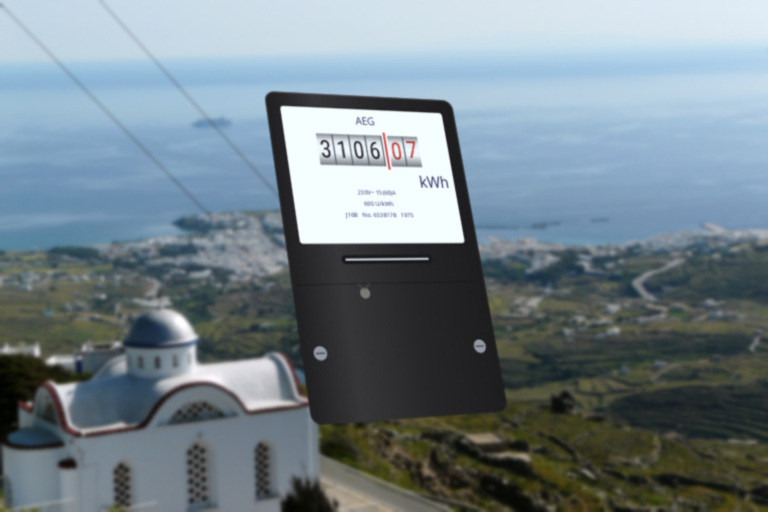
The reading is {"value": 3106.07, "unit": "kWh"}
